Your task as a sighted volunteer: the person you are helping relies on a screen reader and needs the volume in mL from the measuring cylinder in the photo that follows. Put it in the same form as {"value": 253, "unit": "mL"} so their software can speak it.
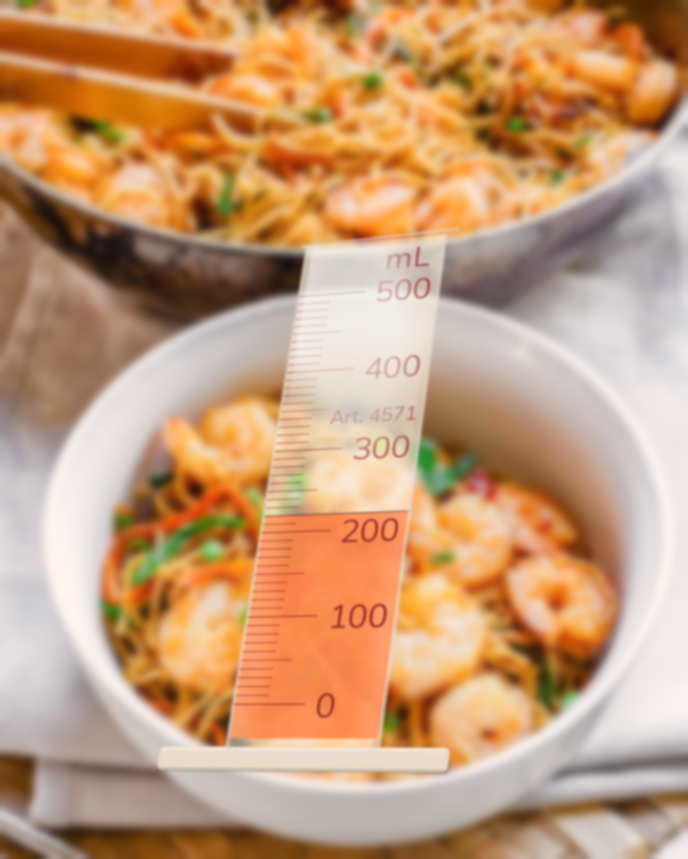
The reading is {"value": 220, "unit": "mL"}
